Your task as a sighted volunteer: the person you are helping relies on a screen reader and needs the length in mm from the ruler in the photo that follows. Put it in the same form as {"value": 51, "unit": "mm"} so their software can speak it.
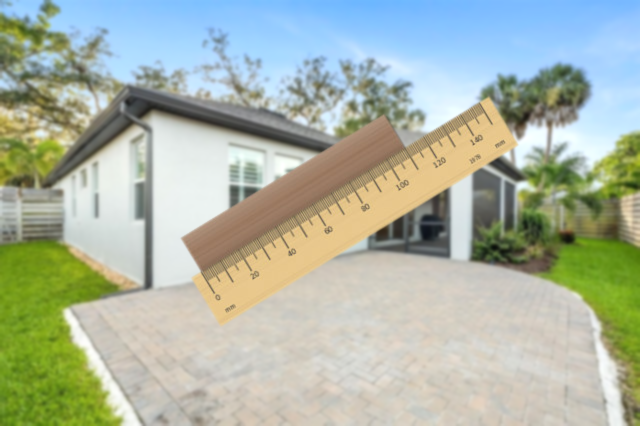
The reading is {"value": 110, "unit": "mm"}
